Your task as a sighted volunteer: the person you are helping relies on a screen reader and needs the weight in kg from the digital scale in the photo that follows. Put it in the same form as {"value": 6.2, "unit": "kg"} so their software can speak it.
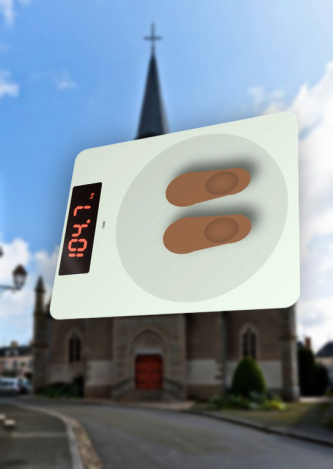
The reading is {"value": 104.7, "unit": "kg"}
